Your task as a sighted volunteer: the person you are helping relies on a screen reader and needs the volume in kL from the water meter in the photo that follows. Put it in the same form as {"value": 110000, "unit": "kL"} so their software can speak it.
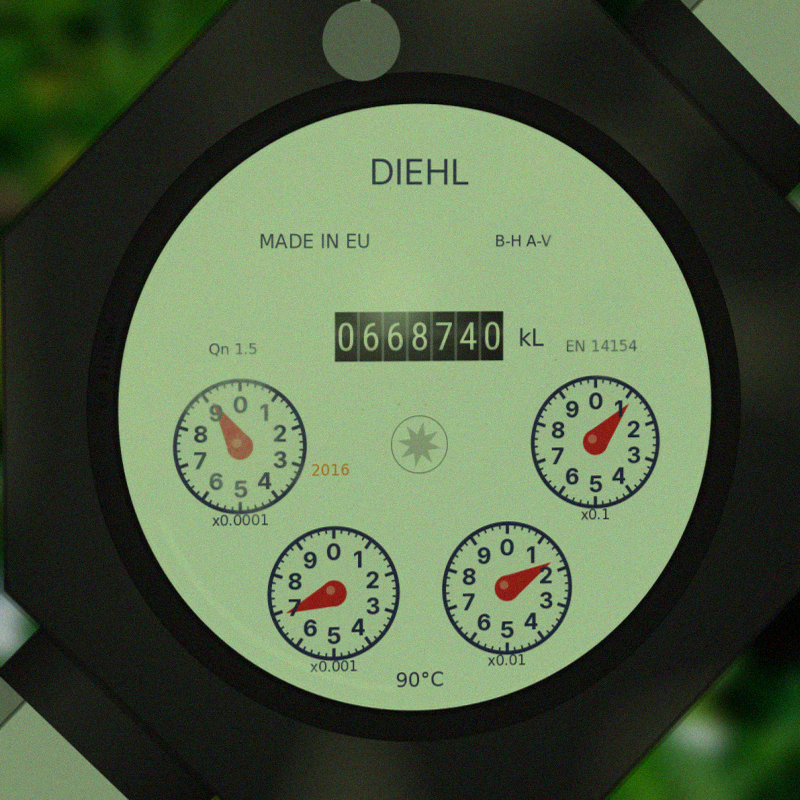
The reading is {"value": 668740.1169, "unit": "kL"}
